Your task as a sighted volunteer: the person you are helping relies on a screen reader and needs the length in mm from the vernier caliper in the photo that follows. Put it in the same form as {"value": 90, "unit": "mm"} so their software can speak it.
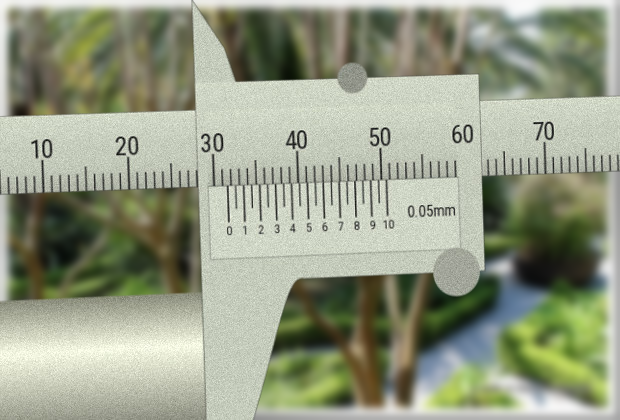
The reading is {"value": 31.6, "unit": "mm"}
